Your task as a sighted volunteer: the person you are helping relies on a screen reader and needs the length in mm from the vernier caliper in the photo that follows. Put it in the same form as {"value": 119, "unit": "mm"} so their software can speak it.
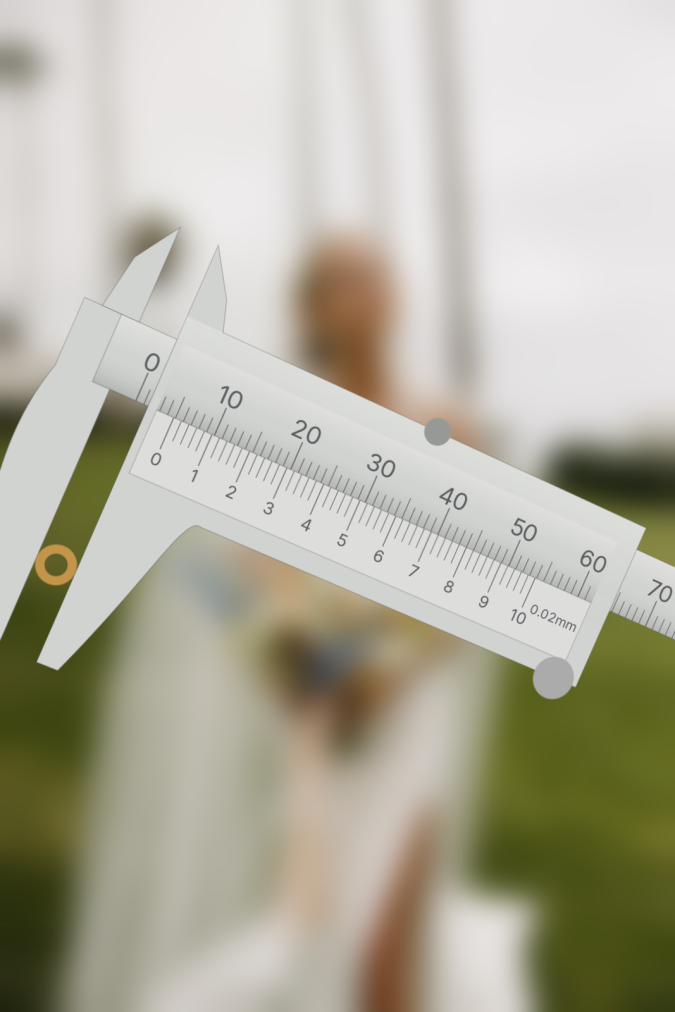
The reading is {"value": 4.8, "unit": "mm"}
